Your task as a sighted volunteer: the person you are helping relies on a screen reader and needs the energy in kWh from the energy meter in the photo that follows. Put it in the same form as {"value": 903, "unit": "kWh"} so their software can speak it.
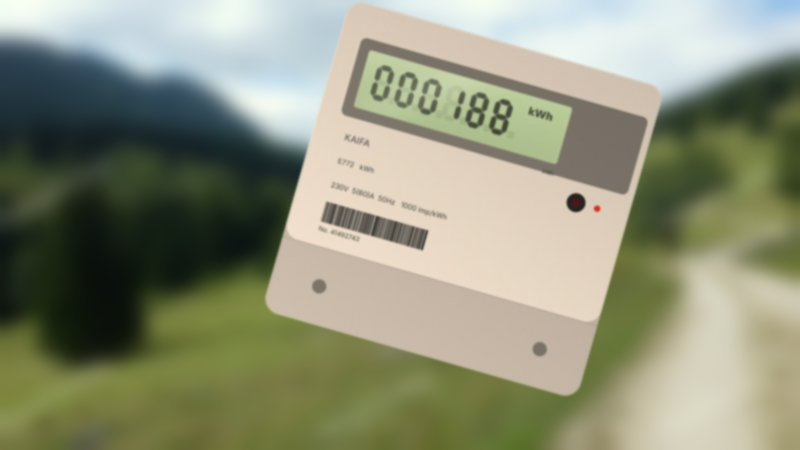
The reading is {"value": 188, "unit": "kWh"}
